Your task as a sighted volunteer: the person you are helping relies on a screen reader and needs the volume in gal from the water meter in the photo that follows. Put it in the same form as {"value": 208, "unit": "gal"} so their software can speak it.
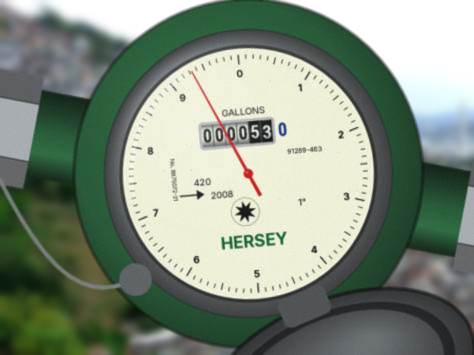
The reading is {"value": 529.3, "unit": "gal"}
